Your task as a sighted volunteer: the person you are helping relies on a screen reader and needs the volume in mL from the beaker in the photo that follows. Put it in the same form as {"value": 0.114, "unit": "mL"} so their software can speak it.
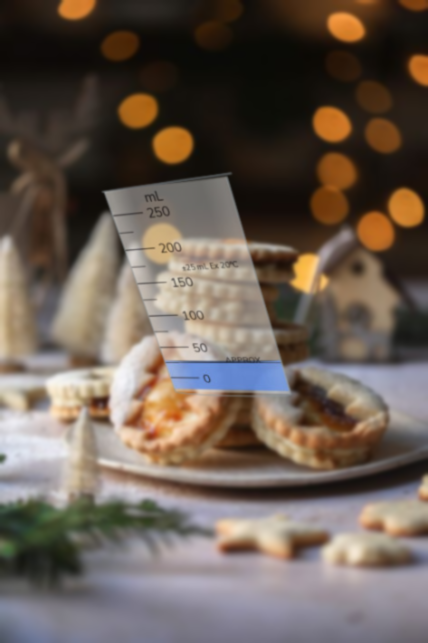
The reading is {"value": 25, "unit": "mL"}
